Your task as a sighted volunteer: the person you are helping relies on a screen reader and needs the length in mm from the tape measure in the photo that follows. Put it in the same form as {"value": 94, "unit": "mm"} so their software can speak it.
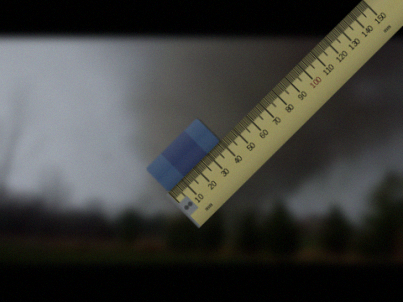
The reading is {"value": 40, "unit": "mm"}
